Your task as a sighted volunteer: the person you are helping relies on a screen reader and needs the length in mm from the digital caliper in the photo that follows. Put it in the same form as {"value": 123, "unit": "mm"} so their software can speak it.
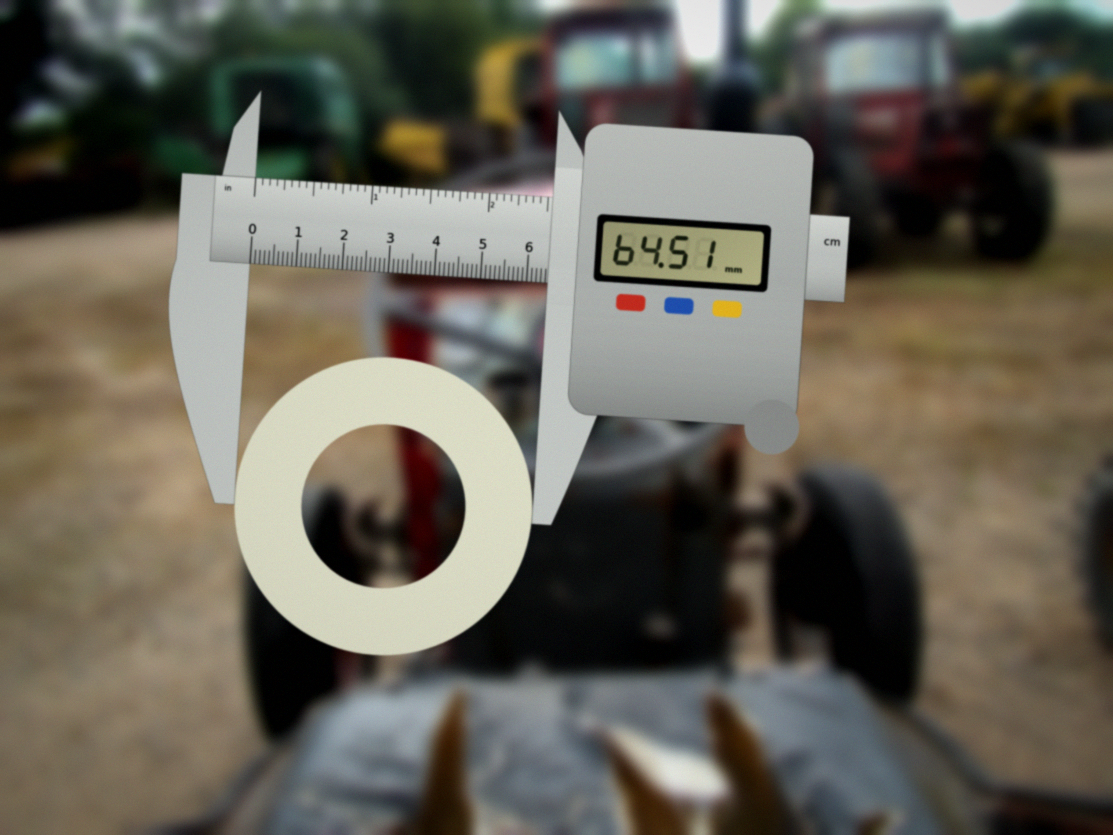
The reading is {"value": 64.51, "unit": "mm"}
